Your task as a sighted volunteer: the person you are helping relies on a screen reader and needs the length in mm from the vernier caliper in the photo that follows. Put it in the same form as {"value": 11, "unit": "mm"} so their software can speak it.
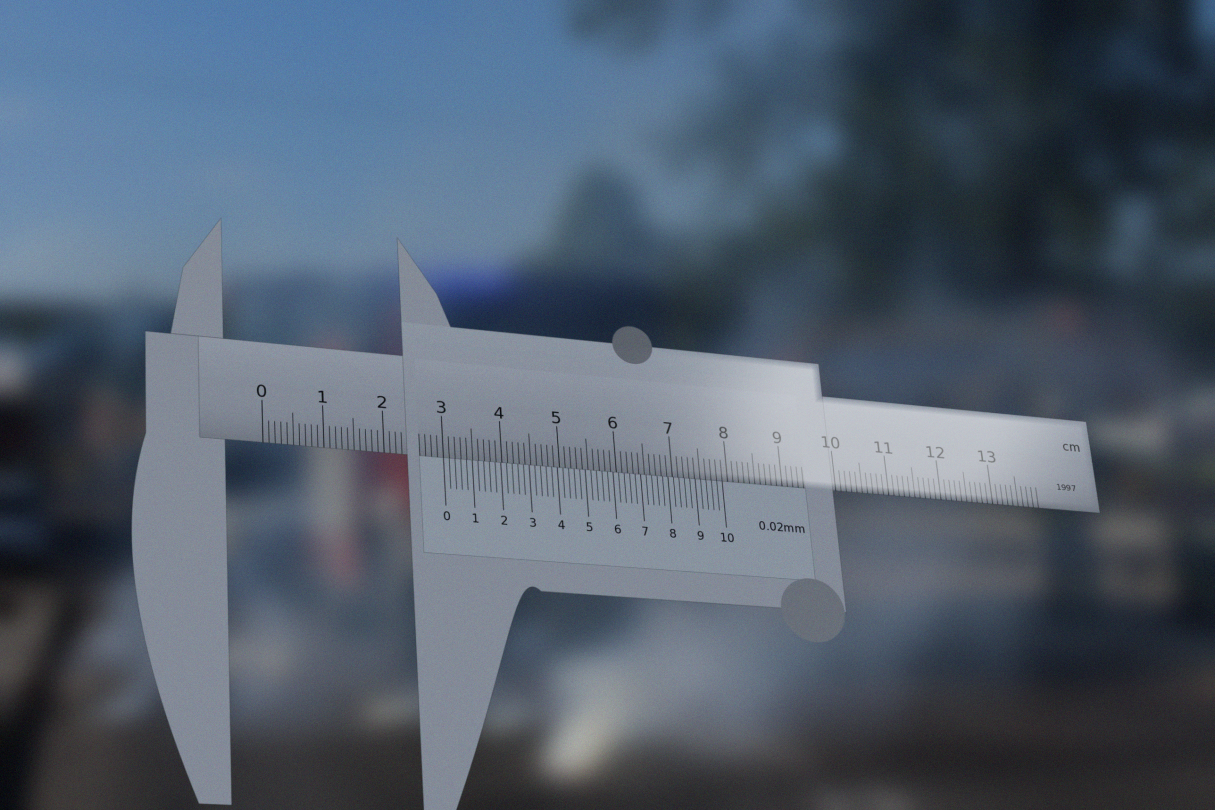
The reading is {"value": 30.0, "unit": "mm"}
